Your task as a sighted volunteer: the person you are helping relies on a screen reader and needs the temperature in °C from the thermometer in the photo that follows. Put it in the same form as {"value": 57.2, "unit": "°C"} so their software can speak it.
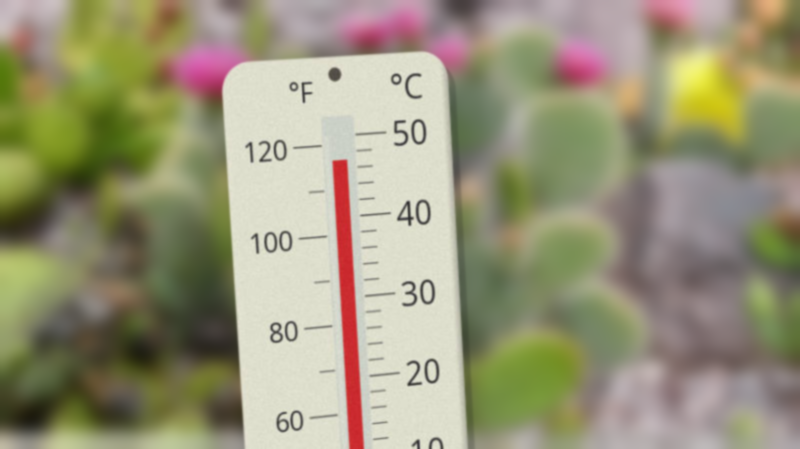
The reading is {"value": 47, "unit": "°C"}
